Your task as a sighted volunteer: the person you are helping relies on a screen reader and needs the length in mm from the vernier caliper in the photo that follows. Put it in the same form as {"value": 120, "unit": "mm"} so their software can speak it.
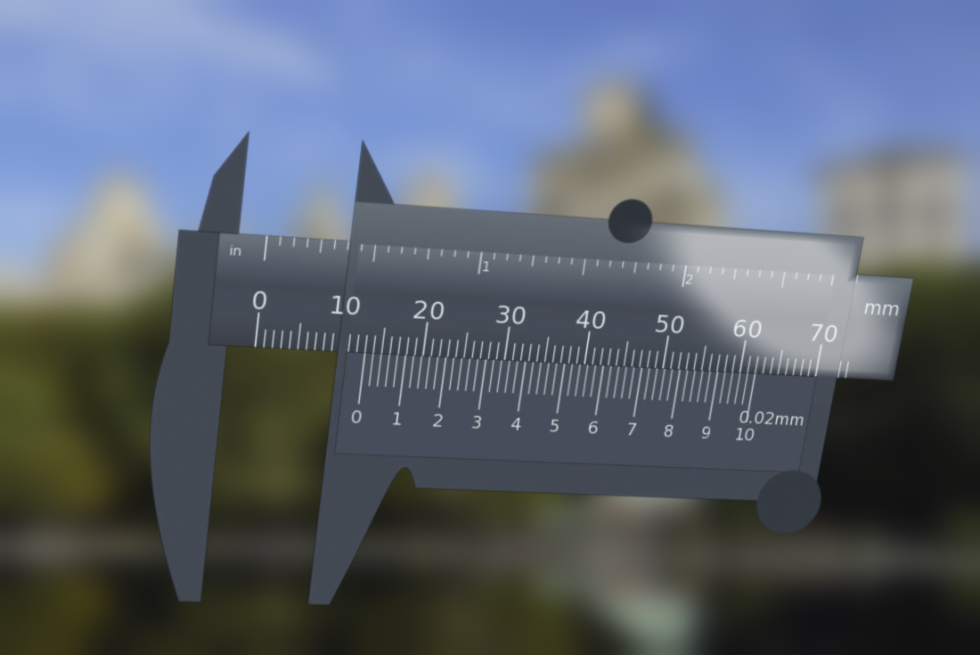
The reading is {"value": 13.0, "unit": "mm"}
